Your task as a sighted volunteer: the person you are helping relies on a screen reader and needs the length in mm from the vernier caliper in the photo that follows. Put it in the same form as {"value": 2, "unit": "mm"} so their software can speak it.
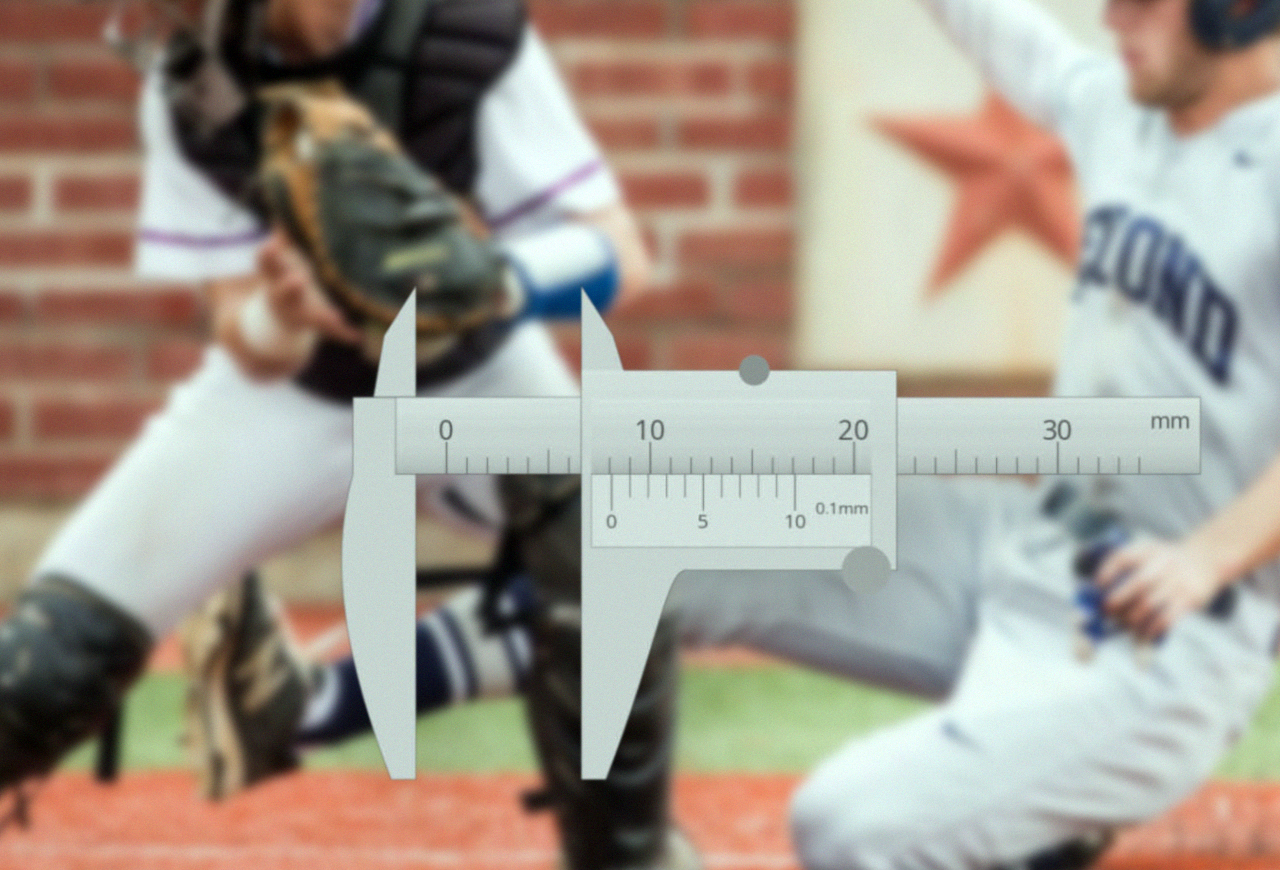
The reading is {"value": 8.1, "unit": "mm"}
